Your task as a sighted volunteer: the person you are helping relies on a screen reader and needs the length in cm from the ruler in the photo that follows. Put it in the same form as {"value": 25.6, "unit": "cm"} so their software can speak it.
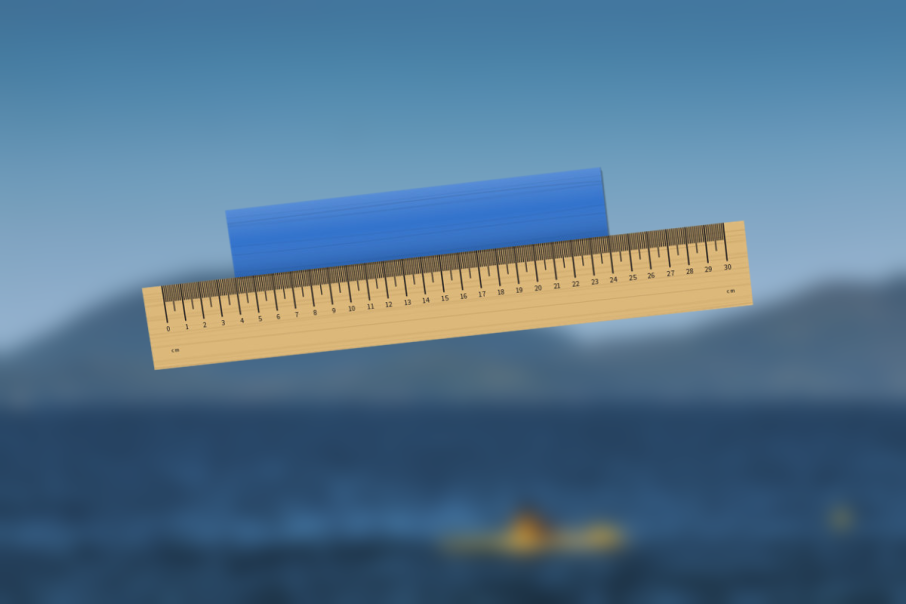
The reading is {"value": 20, "unit": "cm"}
